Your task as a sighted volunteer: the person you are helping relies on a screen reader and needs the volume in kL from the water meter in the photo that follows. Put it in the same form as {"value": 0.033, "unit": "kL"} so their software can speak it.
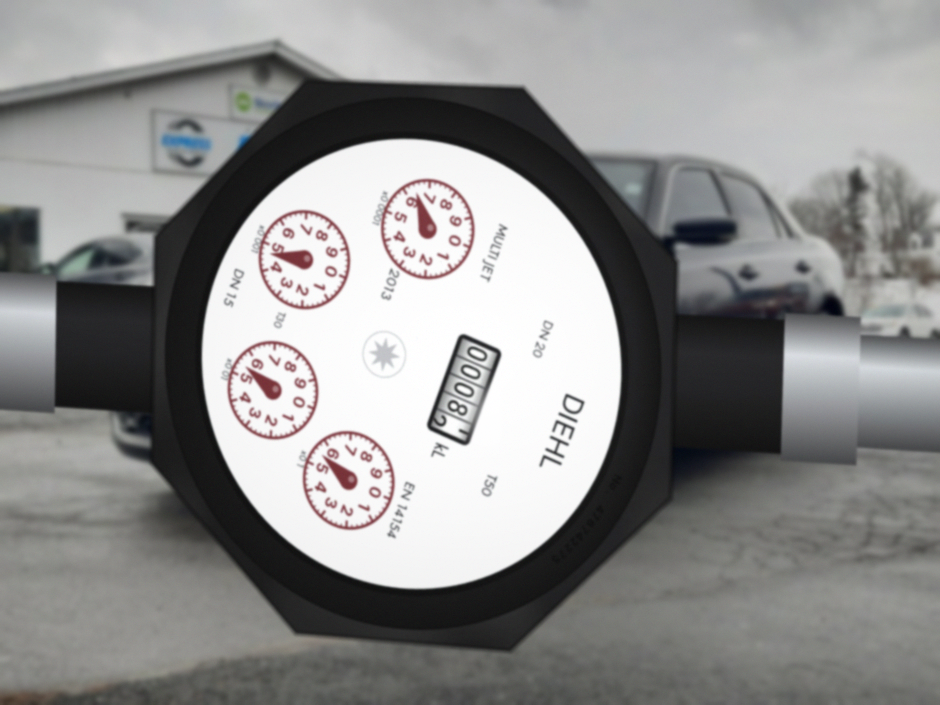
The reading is {"value": 81.5546, "unit": "kL"}
